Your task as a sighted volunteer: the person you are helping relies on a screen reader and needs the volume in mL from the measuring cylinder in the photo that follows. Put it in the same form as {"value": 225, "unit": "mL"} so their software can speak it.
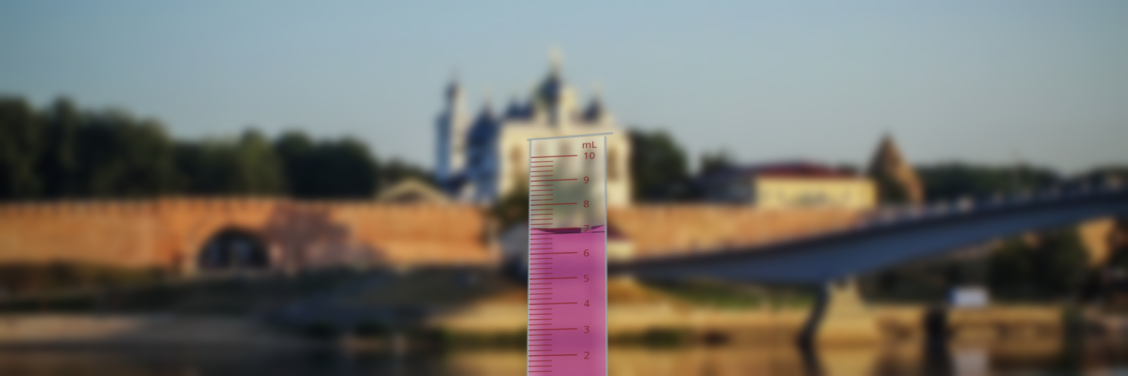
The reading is {"value": 6.8, "unit": "mL"}
